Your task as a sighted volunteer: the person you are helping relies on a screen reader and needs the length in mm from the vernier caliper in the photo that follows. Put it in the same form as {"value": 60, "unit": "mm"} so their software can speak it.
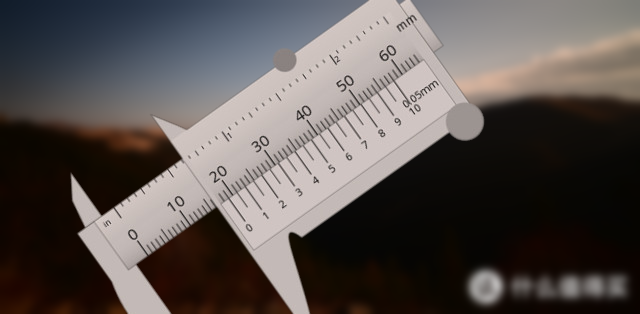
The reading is {"value": 19.0, "unit": "mm"}
